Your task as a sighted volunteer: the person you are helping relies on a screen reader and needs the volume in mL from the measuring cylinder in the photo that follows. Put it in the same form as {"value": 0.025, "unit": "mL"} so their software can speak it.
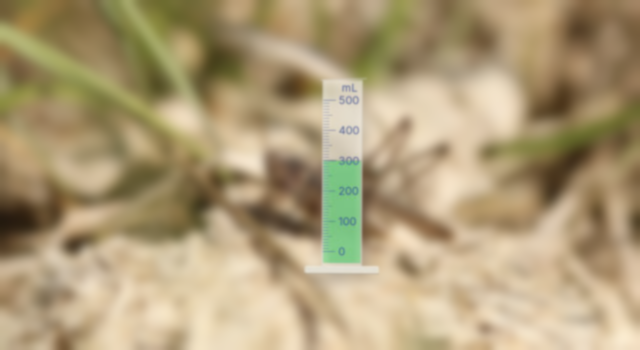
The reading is {"value": 300, "unit": "mL"}
